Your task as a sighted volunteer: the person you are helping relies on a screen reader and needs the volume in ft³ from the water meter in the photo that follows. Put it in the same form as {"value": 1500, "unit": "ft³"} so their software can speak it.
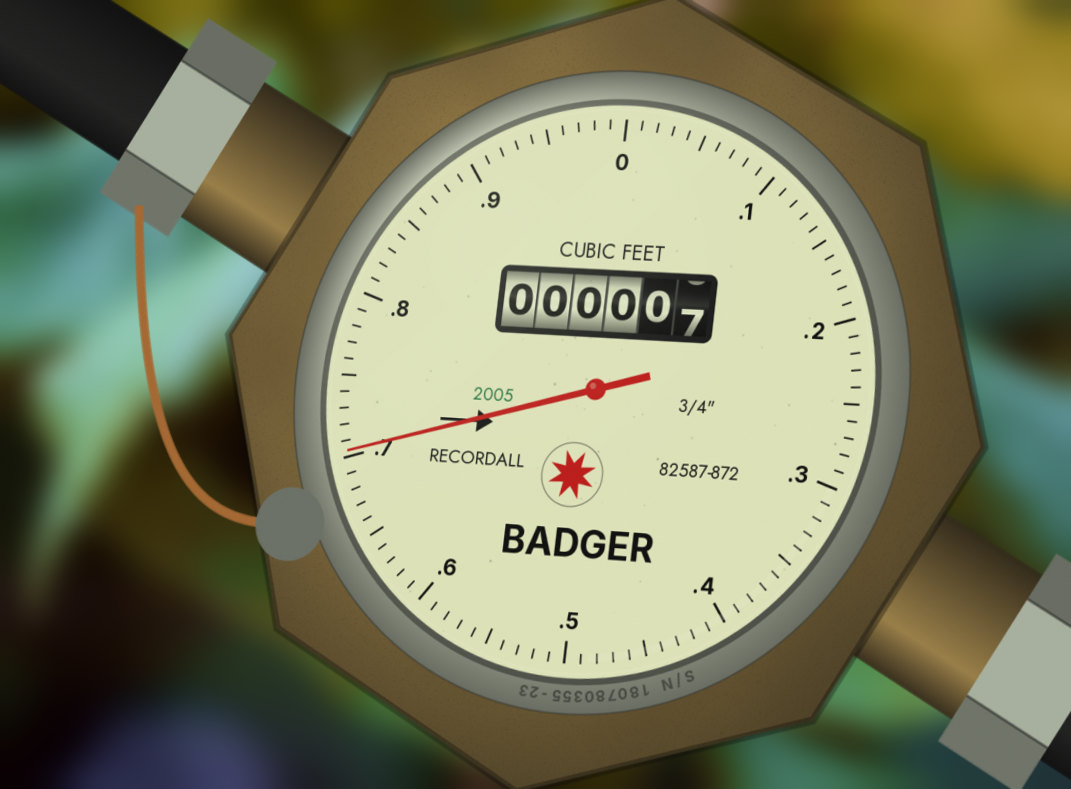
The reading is {"value": 6.70, "unit": "ft³"}
